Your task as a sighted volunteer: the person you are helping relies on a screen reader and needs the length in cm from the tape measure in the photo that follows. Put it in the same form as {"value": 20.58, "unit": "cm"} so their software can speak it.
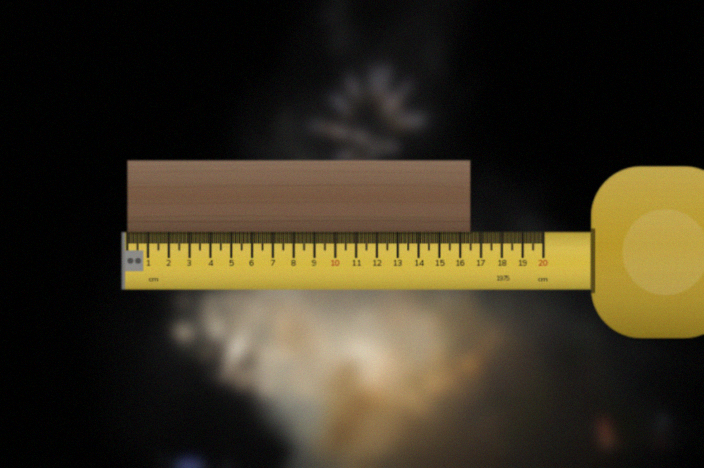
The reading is {"value": 16.5, "unit": "cm"}
